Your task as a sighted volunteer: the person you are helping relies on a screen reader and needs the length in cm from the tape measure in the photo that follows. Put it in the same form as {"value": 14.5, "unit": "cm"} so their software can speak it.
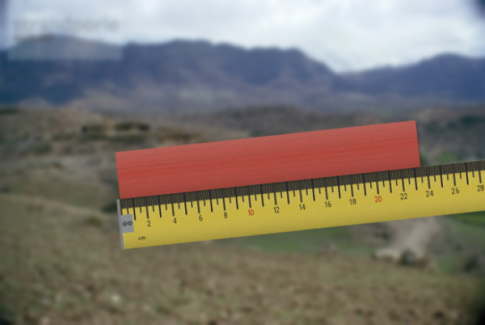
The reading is {"value": 23.5, "unit": "cm"}
